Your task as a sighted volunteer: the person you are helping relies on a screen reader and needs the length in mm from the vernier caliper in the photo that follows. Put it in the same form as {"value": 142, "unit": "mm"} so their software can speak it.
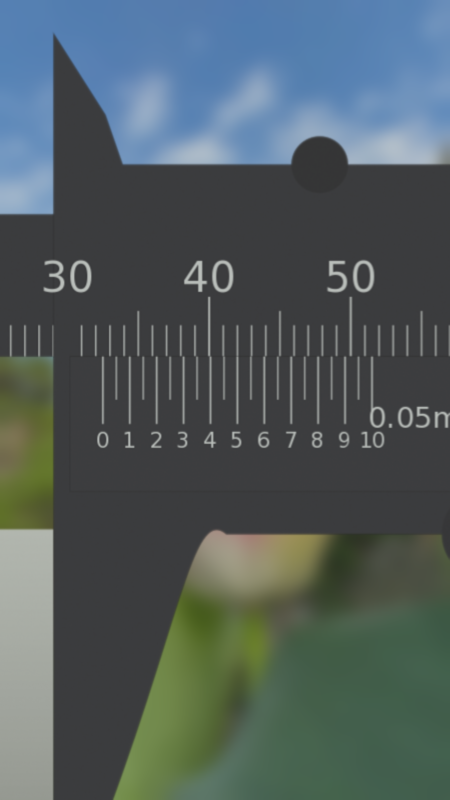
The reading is {"value": 32.5, "unit": "mm"}
